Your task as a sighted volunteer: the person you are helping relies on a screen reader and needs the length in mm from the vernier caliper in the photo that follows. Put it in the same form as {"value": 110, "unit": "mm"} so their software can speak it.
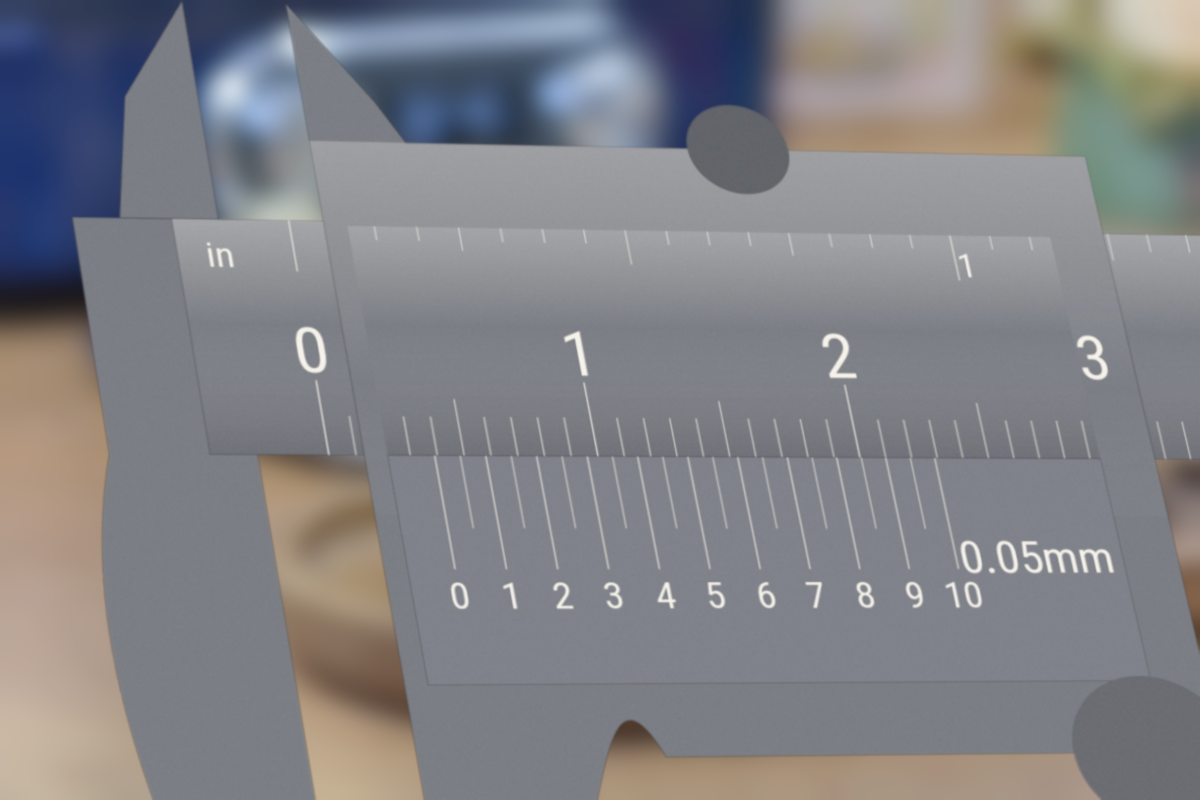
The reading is {"value": 3.9, "unit": "mm"}
